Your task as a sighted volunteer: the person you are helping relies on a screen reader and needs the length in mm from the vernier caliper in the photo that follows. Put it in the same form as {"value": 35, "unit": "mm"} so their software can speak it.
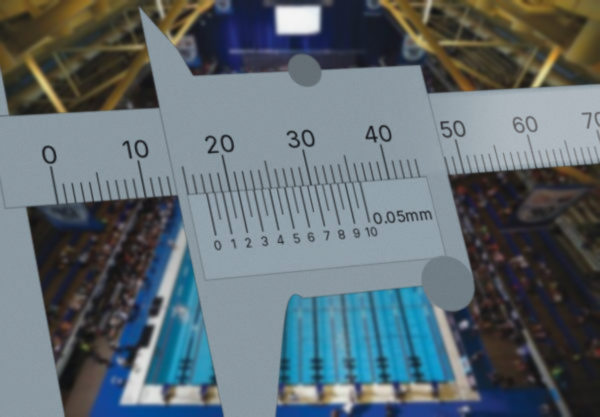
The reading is {"value": 17.2, "unit": "mm"}
